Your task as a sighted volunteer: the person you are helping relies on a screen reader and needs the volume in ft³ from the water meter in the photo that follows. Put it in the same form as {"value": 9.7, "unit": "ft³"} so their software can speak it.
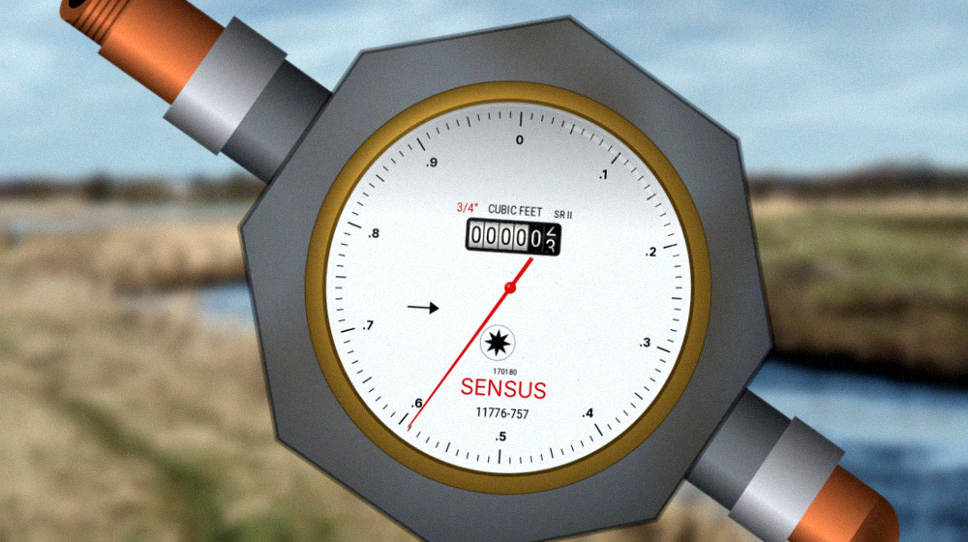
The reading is {"value": 2.59, "unit": "ft³"}
